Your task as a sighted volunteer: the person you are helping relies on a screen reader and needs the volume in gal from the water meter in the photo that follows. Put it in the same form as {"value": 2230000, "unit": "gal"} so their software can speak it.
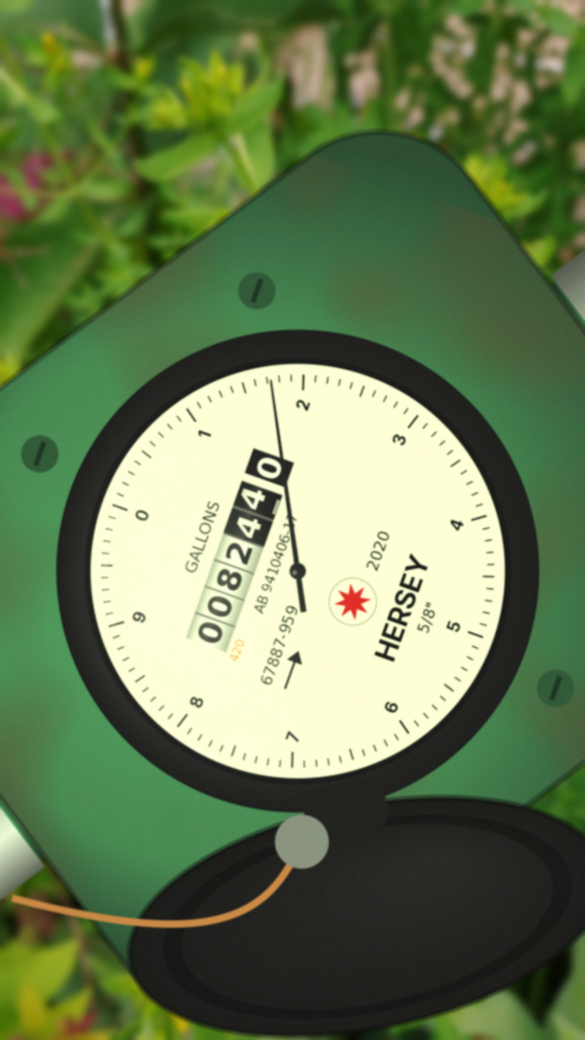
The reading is {"value": 82441.7, "unit": "gal"}
